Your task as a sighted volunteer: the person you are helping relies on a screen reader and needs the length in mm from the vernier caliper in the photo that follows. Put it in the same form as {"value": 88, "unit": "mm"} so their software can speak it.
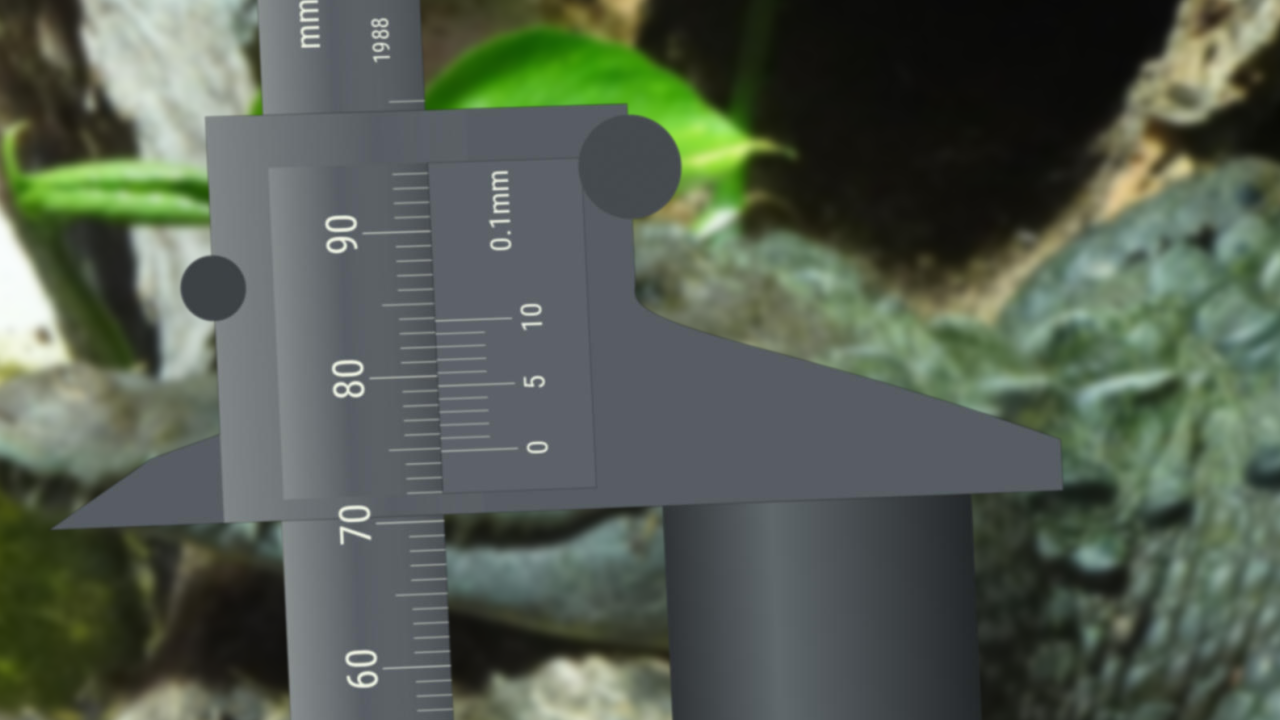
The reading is {"value": 74.8, "unit": "mm"}
